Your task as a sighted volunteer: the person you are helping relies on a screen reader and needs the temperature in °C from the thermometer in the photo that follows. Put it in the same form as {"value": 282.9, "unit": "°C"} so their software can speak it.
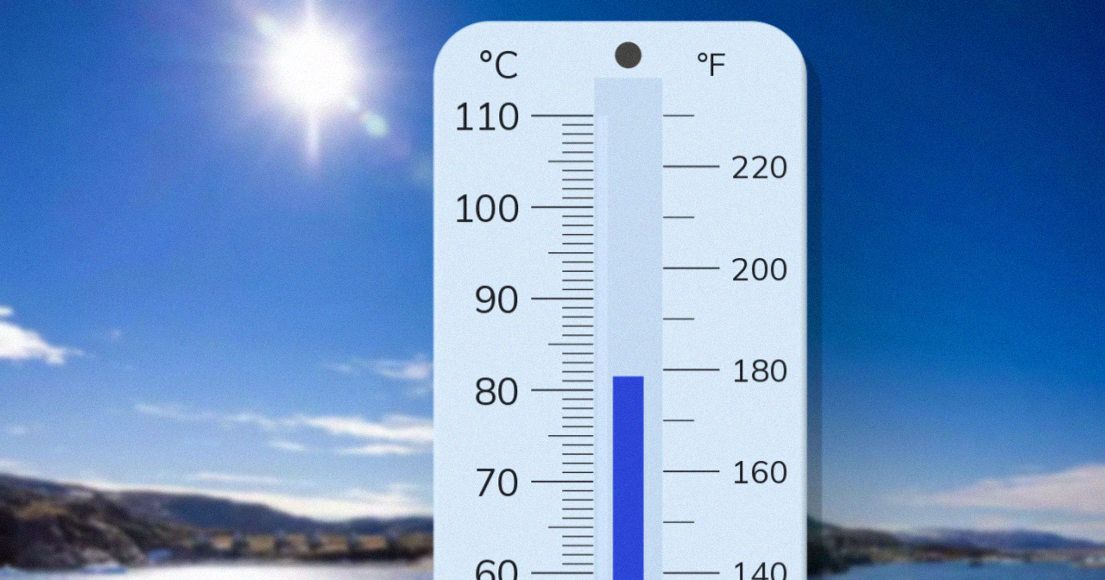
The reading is {"value": 81.5, "unit": "°C"}
